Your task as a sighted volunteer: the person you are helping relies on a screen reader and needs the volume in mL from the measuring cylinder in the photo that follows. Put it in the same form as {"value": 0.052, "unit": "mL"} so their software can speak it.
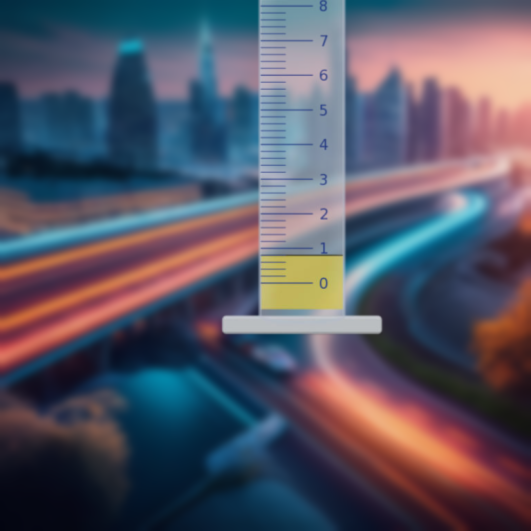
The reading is {"value": 0.8, "unit": "mL"}
